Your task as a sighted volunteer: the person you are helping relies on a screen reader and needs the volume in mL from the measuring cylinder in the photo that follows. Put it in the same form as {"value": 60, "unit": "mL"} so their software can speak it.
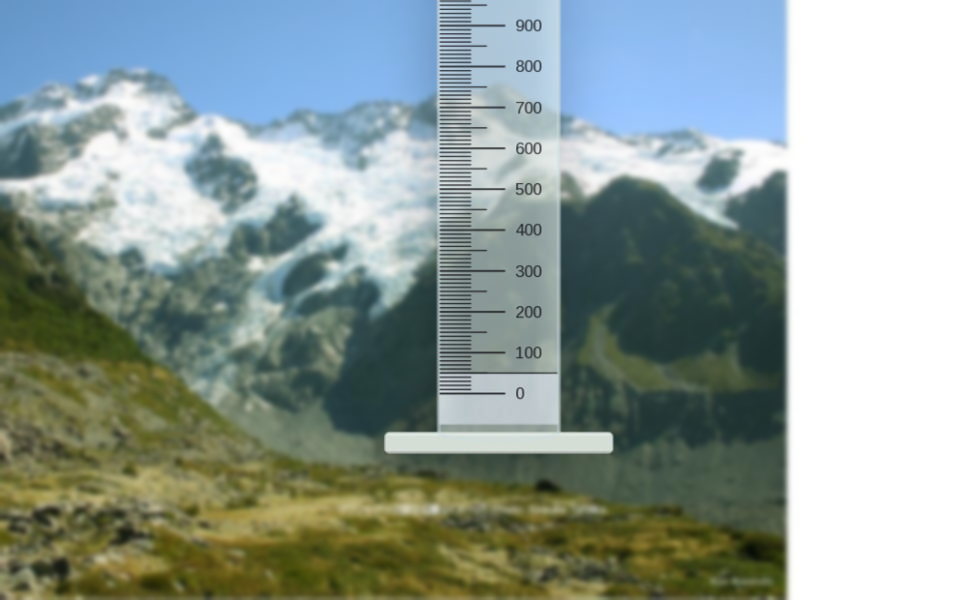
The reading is {"value": 50, "unit": "mL"}
